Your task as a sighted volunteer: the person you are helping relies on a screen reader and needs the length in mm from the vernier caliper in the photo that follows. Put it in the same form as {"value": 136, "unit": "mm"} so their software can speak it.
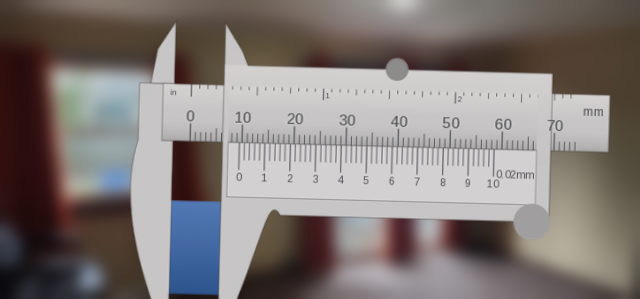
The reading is {"value": 9.5, "unit": "mm"}
